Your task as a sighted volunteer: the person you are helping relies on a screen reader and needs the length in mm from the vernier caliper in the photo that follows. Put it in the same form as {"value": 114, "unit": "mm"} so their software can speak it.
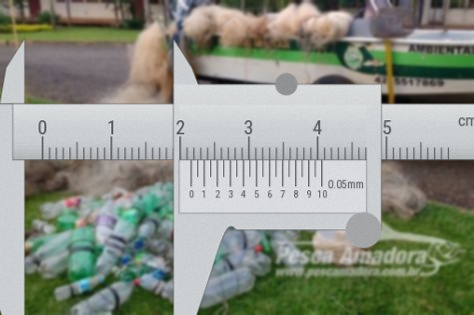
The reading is {"value": 21.6, "unit": "mm"}
